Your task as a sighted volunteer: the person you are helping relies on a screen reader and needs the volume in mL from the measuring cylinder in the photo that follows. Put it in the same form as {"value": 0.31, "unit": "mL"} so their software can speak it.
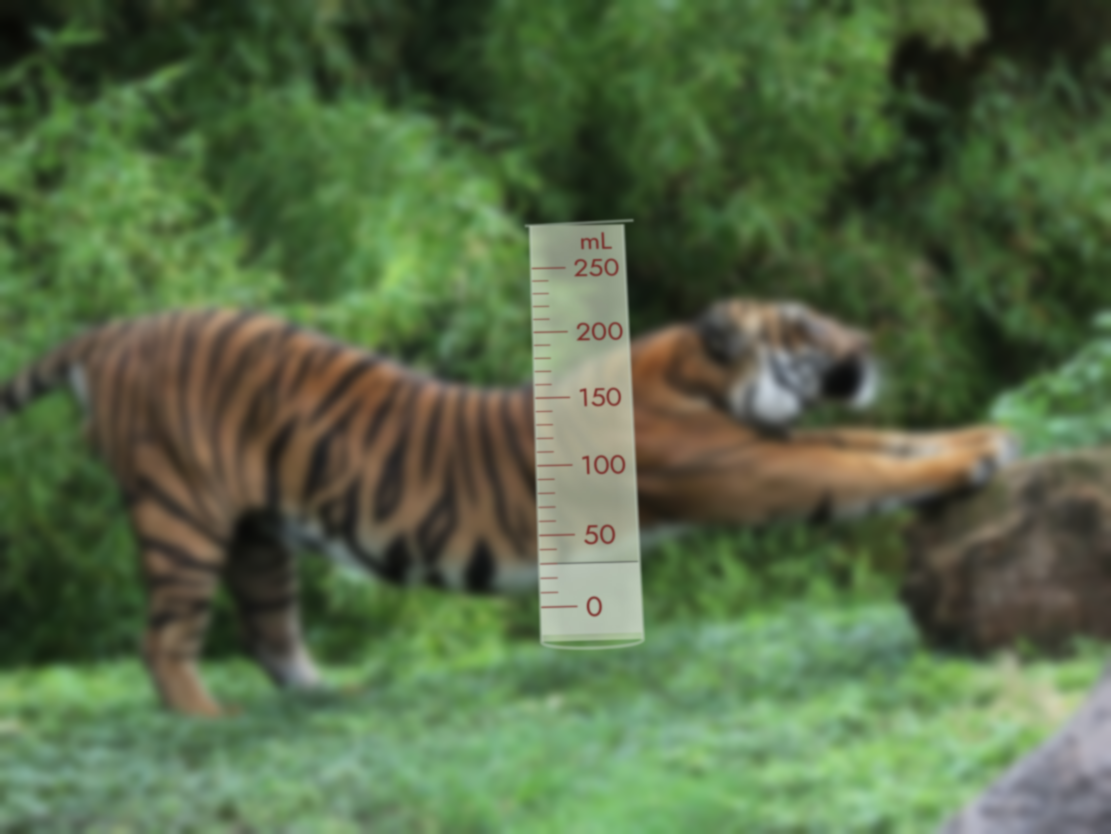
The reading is {"value": 30, "unit": "mL"}
